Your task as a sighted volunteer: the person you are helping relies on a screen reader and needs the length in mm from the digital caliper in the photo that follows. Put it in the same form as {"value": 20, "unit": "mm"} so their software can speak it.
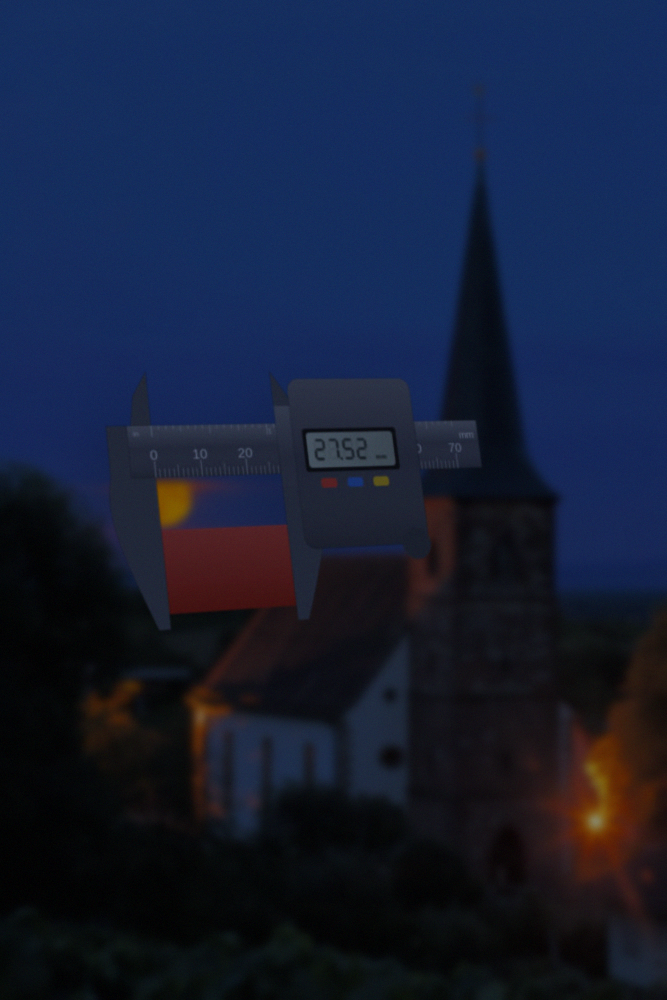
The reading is {"value": 27.52, "unit": "mm"}
